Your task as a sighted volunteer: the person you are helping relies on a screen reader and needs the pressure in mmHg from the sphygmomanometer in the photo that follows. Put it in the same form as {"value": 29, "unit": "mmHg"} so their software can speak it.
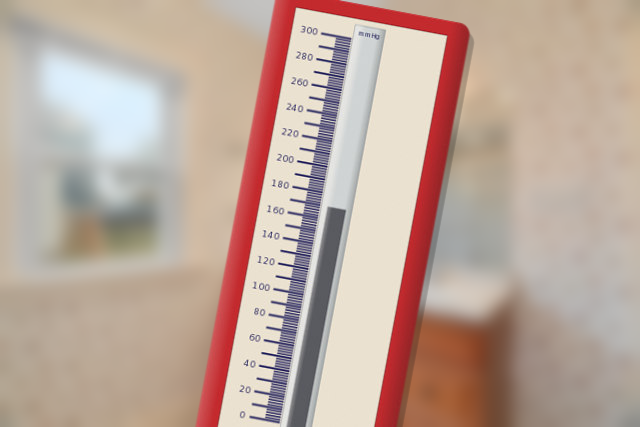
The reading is {"value": 170, "unit": "mmHg"}
